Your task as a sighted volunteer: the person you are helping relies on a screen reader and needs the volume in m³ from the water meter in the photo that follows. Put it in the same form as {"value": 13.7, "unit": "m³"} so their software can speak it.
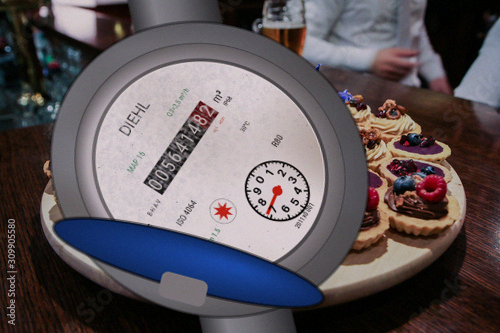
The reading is {"value": 56414.827, "unit": "m³"}
